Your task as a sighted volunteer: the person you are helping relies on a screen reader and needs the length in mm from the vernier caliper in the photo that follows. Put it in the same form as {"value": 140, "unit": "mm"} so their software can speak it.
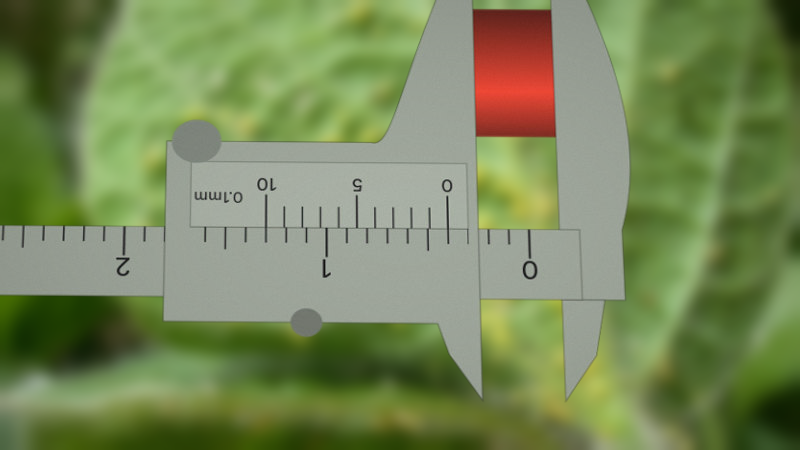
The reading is {"value": 4.0, "unit": "mm"}
